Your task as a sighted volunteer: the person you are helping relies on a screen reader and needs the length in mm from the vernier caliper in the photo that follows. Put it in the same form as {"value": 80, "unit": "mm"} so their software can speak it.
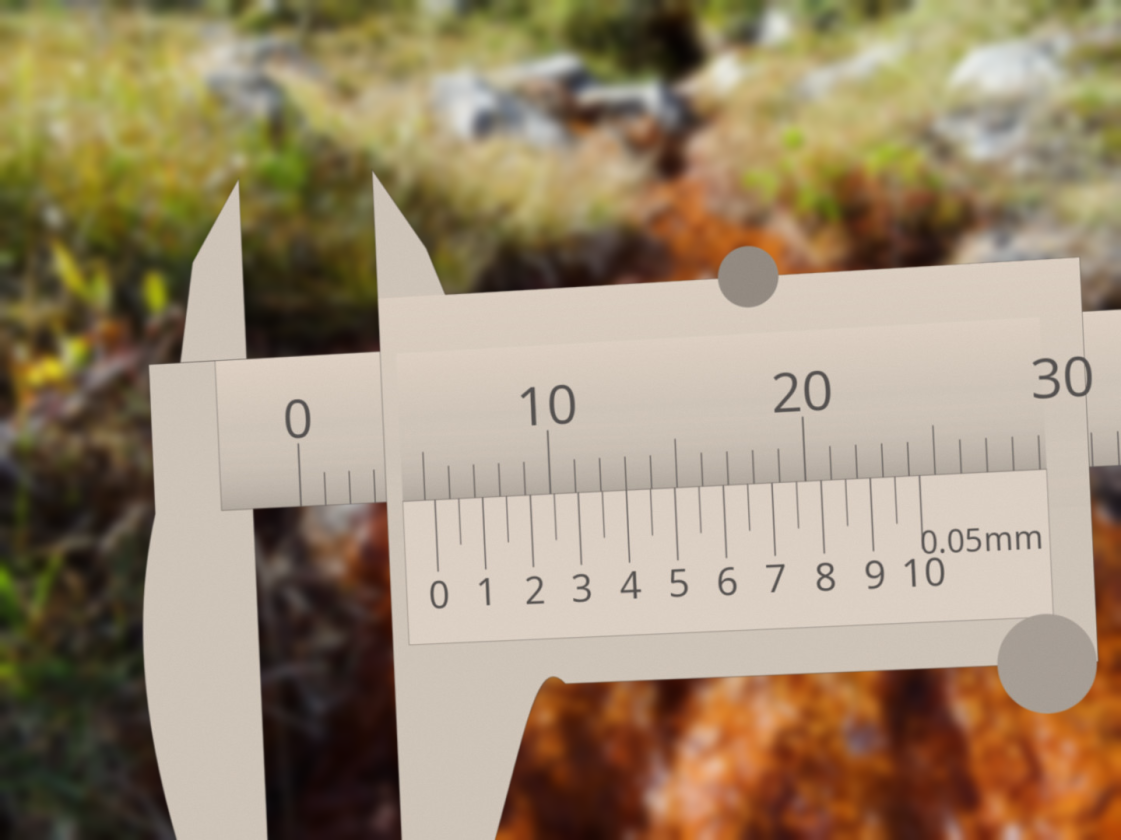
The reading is {"value": 5.40, "unit": "mm"}
